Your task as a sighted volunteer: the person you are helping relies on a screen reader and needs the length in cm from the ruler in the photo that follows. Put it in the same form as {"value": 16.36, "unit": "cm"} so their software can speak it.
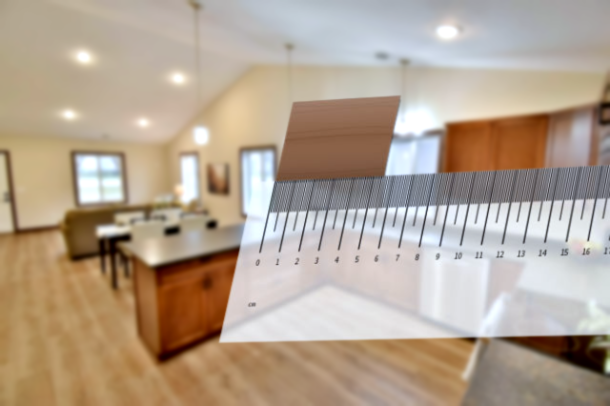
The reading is {"value": 5.5, "unit": "cm"}
